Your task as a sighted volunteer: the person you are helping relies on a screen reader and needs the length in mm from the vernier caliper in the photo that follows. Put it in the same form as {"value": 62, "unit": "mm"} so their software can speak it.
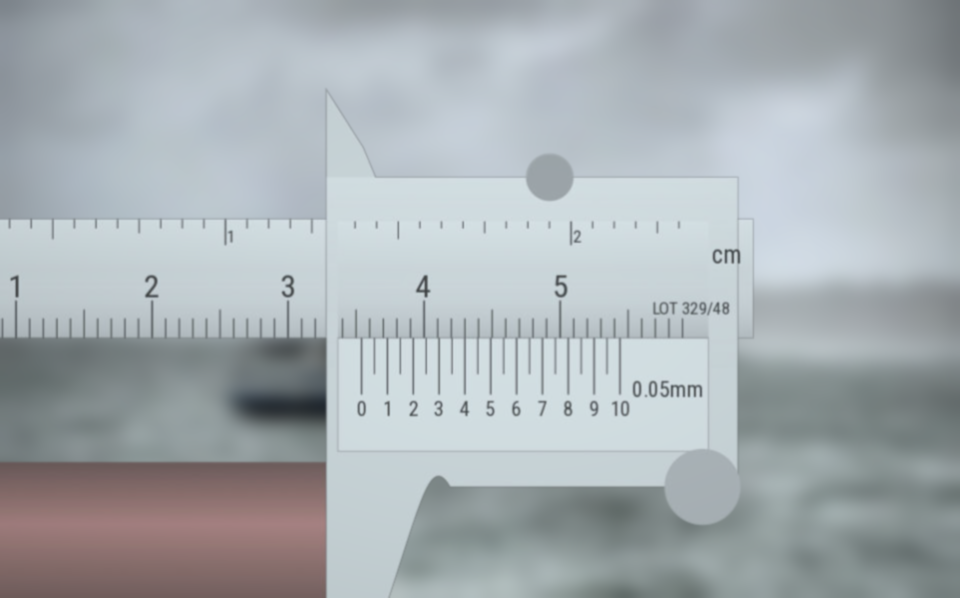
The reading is {"value": 35.4, "unit": "mm"}
